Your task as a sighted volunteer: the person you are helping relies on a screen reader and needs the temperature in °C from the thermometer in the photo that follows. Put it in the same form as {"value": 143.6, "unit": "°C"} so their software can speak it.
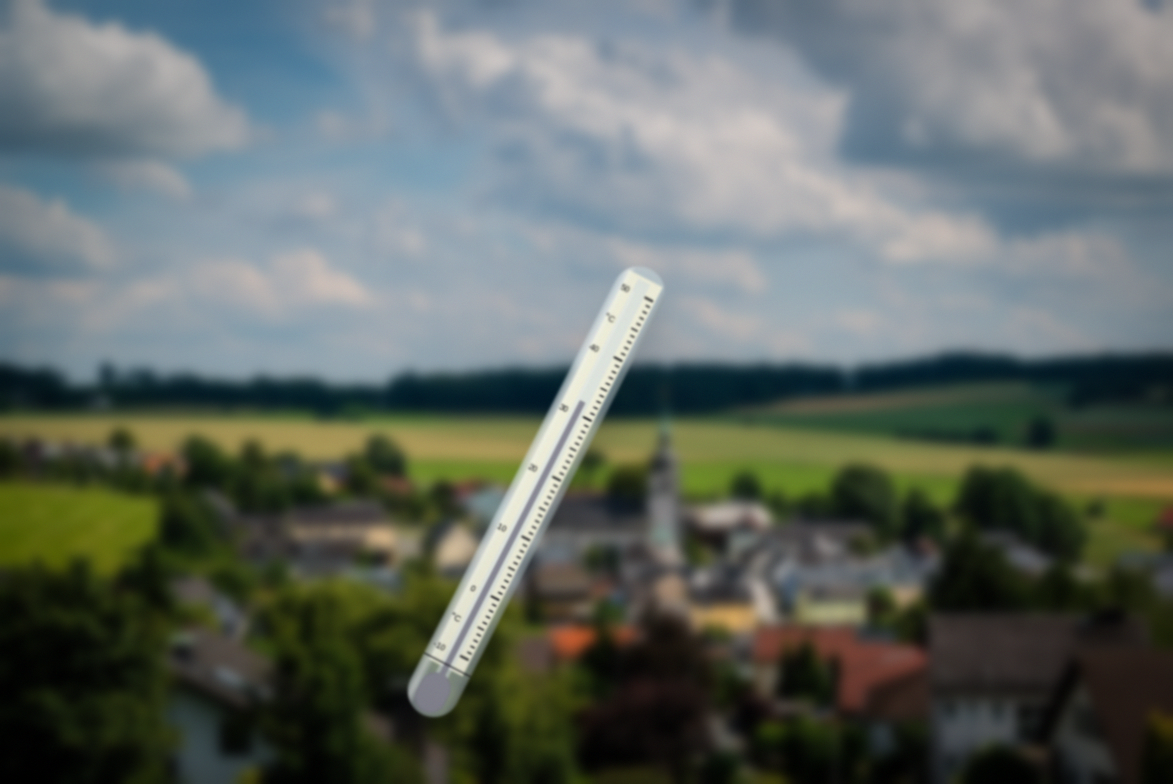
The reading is {"value": 32, "unit": "°C"}
